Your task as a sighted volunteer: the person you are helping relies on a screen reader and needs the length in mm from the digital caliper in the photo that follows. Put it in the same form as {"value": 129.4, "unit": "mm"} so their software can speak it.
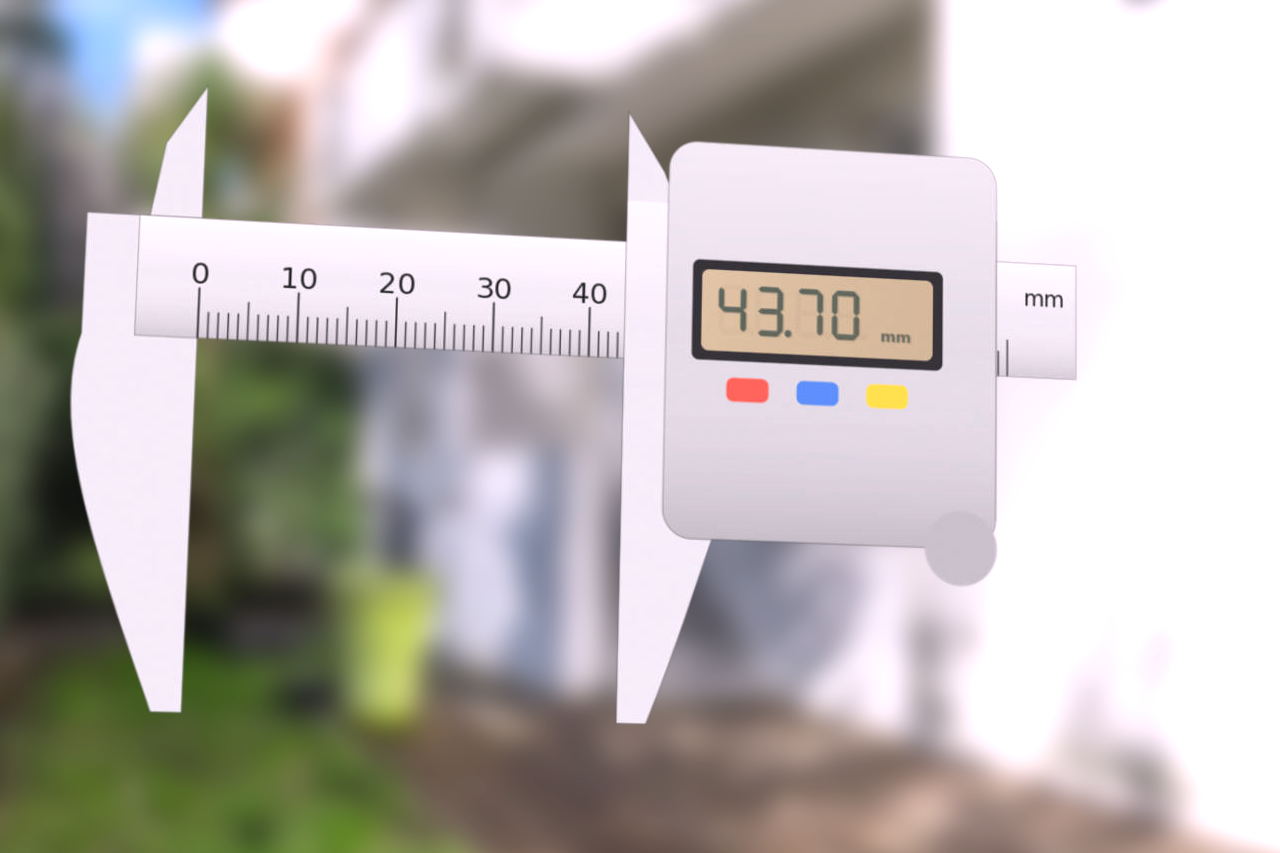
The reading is {"value": 43.70, "unit": "mm"}
